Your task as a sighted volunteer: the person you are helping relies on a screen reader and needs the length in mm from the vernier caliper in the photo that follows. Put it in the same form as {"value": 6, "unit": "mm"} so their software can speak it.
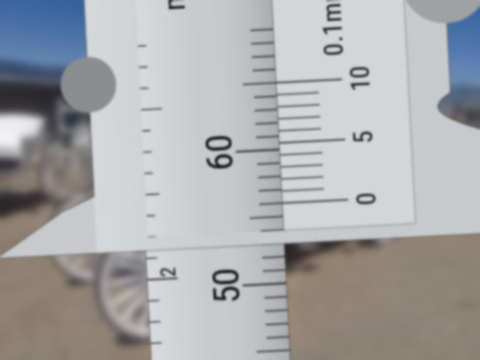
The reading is {"value": 56.0, "unit": "mm"}
